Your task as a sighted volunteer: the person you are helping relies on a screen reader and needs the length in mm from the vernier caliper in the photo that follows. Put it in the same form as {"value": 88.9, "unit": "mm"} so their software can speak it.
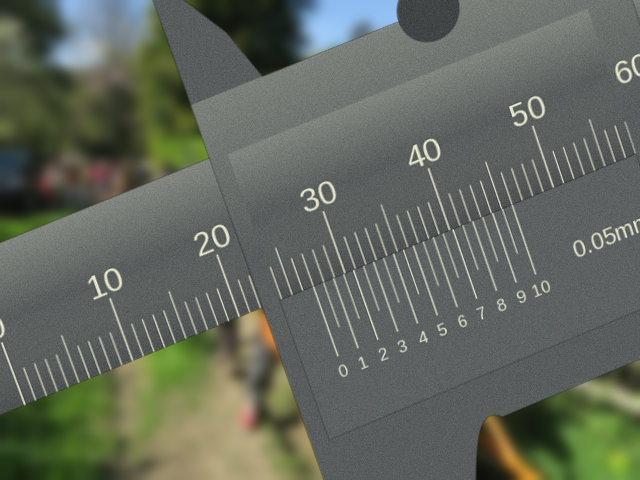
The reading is {"value": 27.0, "unit": "mm"}
